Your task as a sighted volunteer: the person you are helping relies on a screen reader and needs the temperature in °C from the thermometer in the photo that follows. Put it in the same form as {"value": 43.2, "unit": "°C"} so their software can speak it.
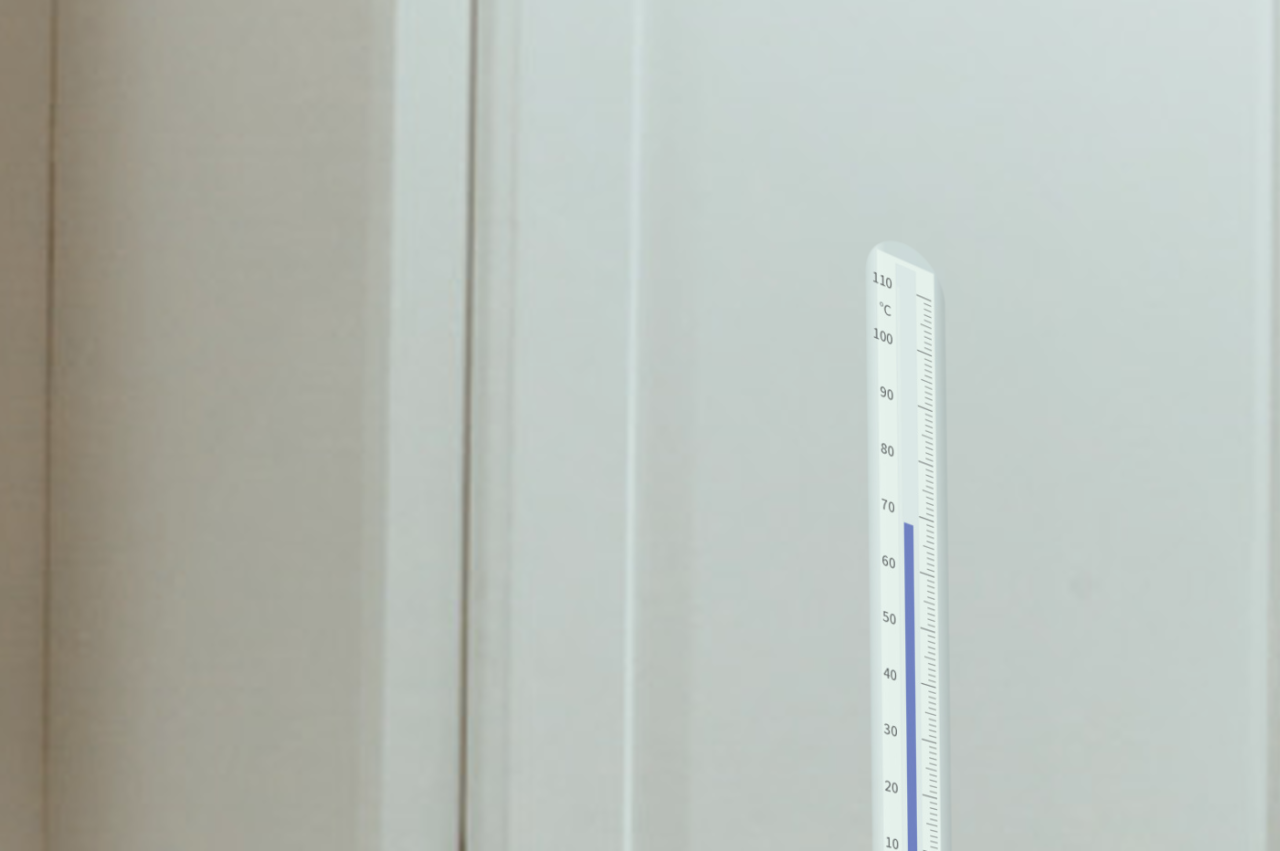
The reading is {"value": 68, "unit": "°C"}
